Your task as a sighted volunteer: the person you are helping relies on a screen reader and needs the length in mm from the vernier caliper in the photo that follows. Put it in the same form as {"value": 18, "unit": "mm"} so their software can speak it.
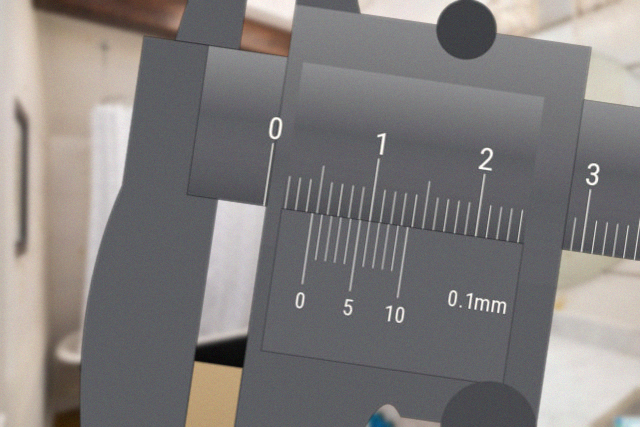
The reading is {"value": 4.6, "unit": "mm"}
